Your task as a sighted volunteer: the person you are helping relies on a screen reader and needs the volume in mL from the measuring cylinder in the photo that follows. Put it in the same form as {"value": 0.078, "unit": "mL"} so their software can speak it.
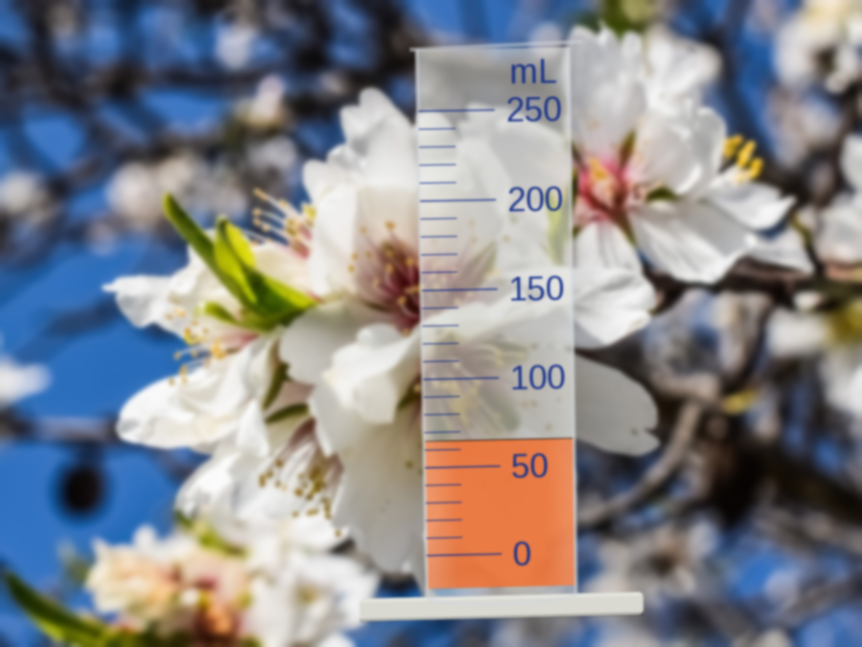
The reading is {"value": 65, "unit": "mL"}
